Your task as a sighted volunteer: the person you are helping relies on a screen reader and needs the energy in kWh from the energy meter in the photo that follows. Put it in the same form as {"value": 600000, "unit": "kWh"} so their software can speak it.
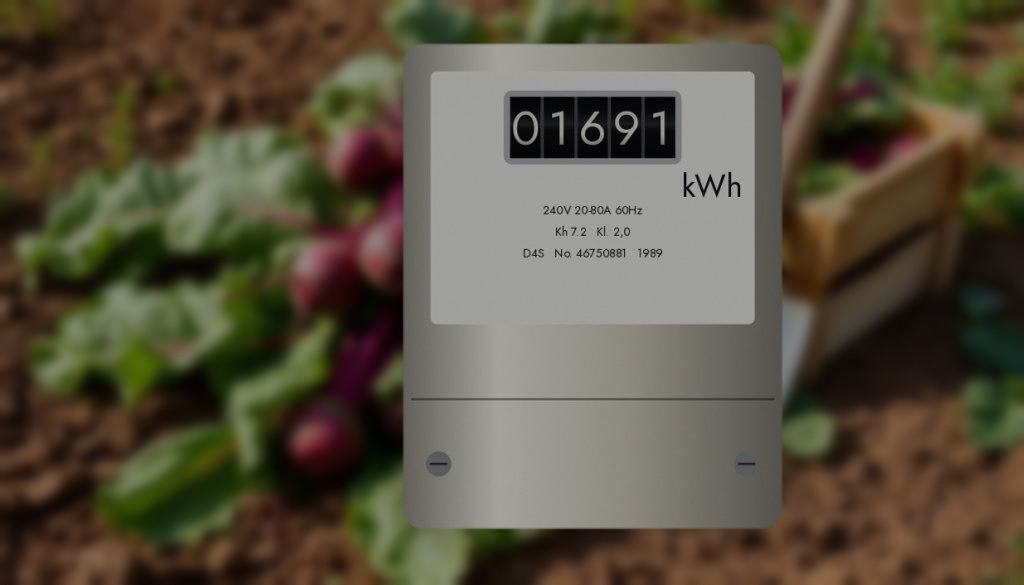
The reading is {"value": 1691, "unit": "kWh"}
